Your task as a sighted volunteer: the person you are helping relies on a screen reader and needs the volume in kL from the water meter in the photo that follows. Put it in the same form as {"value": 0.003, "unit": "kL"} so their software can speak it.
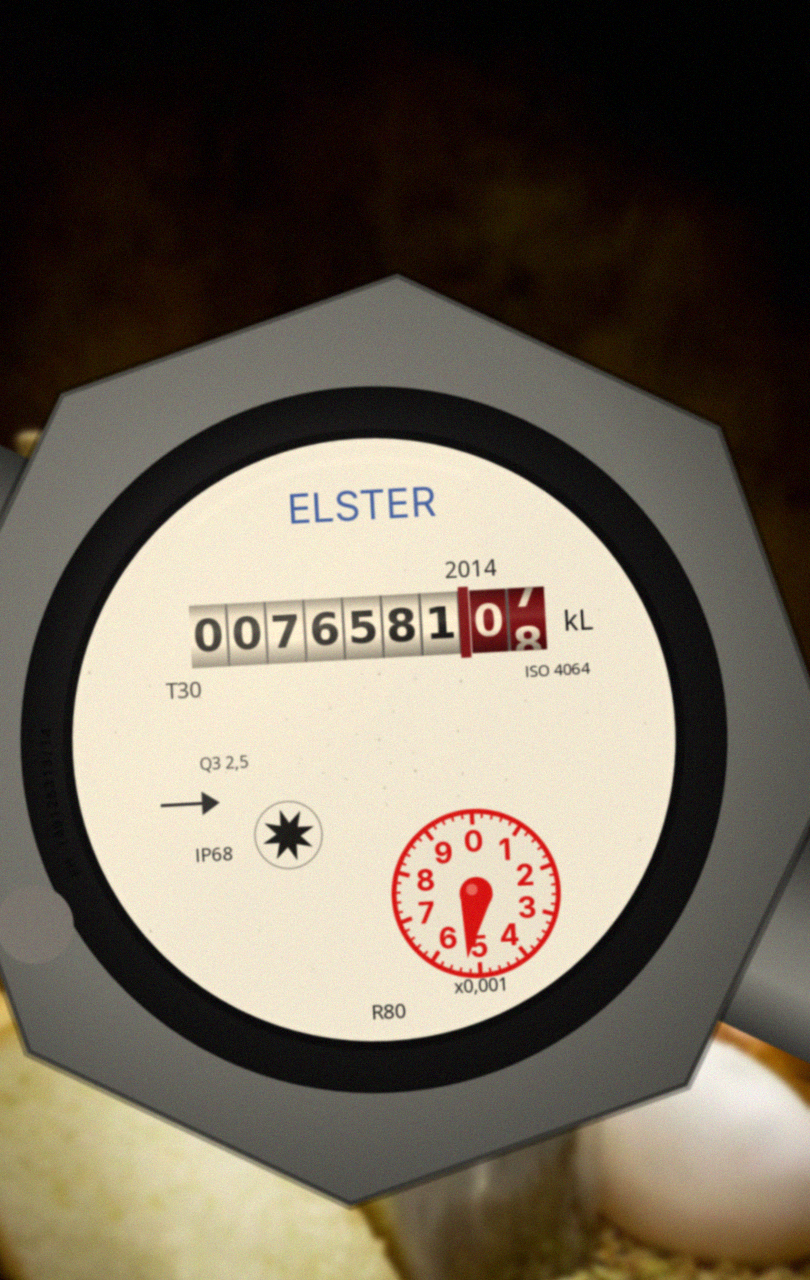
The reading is {"value": 76581.075, "unit": "kL"}
